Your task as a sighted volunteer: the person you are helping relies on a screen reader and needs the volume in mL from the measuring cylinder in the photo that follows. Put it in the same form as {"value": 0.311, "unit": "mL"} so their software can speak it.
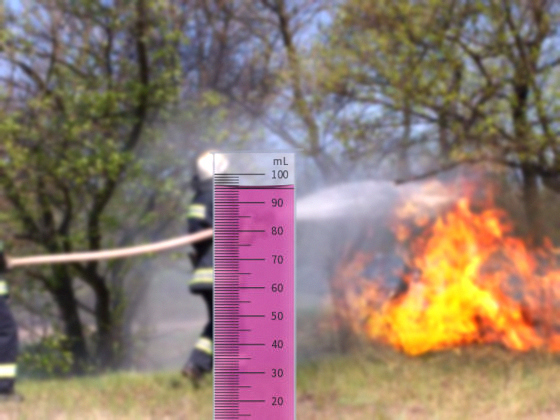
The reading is {"value": 95, "unit": "mL"}
